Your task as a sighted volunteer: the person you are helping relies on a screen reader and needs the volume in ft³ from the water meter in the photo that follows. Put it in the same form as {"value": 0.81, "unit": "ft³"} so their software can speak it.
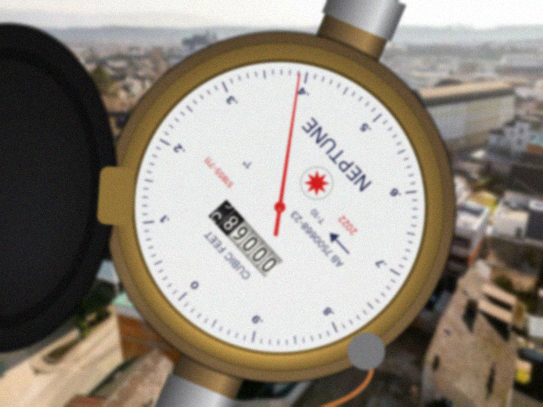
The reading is {"value": 685.39, "unit": "ft³"}
